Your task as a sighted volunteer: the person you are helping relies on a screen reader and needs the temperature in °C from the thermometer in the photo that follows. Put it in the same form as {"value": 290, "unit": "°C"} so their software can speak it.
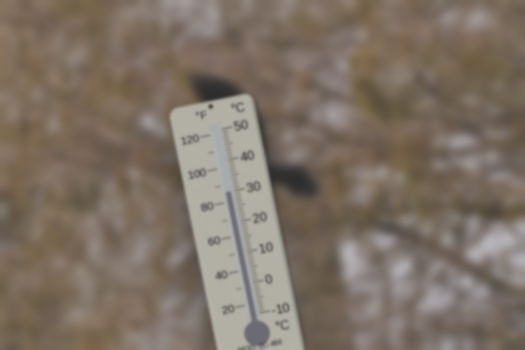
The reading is {"value": 30, "unit": "°C"}
